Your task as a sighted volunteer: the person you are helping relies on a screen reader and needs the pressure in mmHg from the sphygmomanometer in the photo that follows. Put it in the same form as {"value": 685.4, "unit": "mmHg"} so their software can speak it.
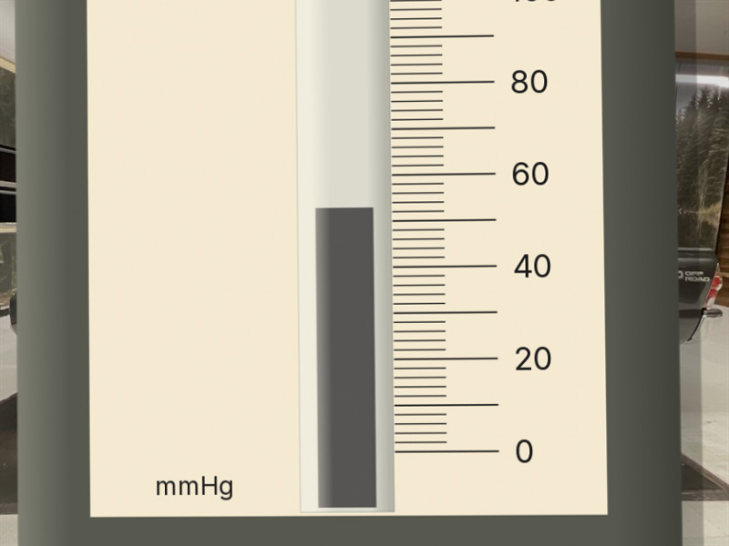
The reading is {"value": 53, "unit": "mmHg"}
